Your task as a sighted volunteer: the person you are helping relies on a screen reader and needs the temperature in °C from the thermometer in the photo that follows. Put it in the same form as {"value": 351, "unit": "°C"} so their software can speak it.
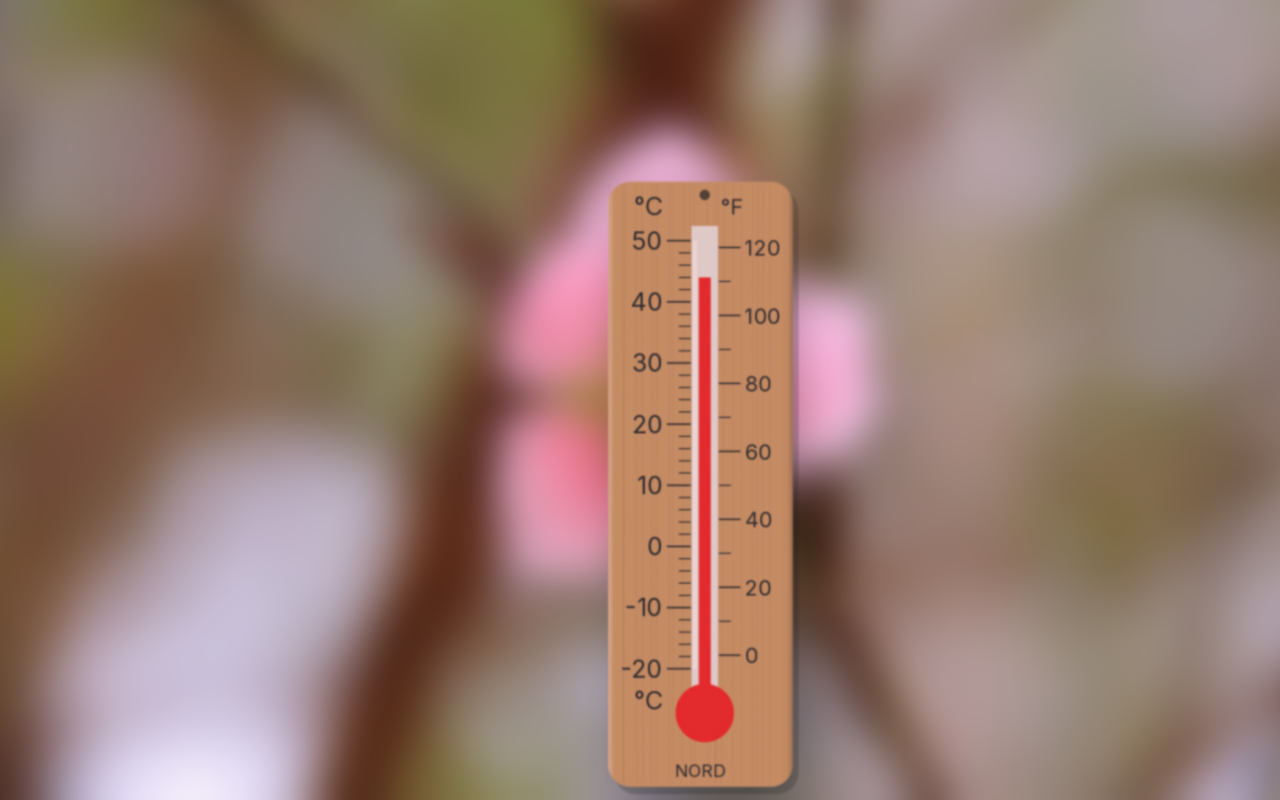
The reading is {"value": 44, "unit": "°C"}
